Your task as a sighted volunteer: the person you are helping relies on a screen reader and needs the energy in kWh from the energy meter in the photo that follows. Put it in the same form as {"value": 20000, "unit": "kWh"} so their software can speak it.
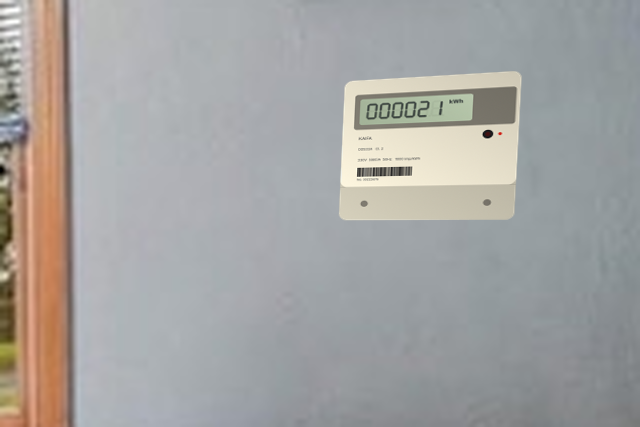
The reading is {"value": 21, "unit": "kWh"}
